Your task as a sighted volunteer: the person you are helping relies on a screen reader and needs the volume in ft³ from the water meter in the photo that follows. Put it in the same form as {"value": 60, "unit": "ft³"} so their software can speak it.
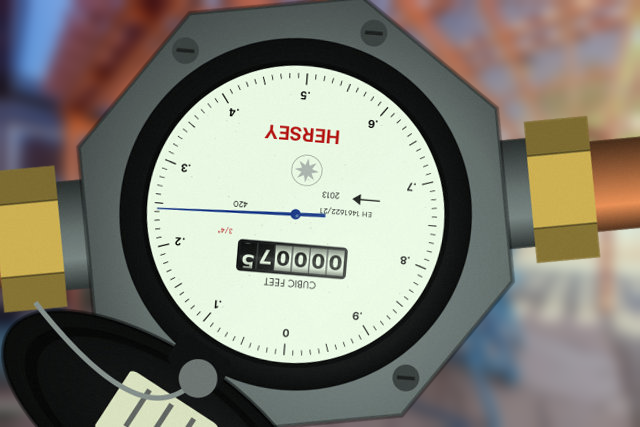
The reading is {"value": 75.24, "unit": "ft³"}
